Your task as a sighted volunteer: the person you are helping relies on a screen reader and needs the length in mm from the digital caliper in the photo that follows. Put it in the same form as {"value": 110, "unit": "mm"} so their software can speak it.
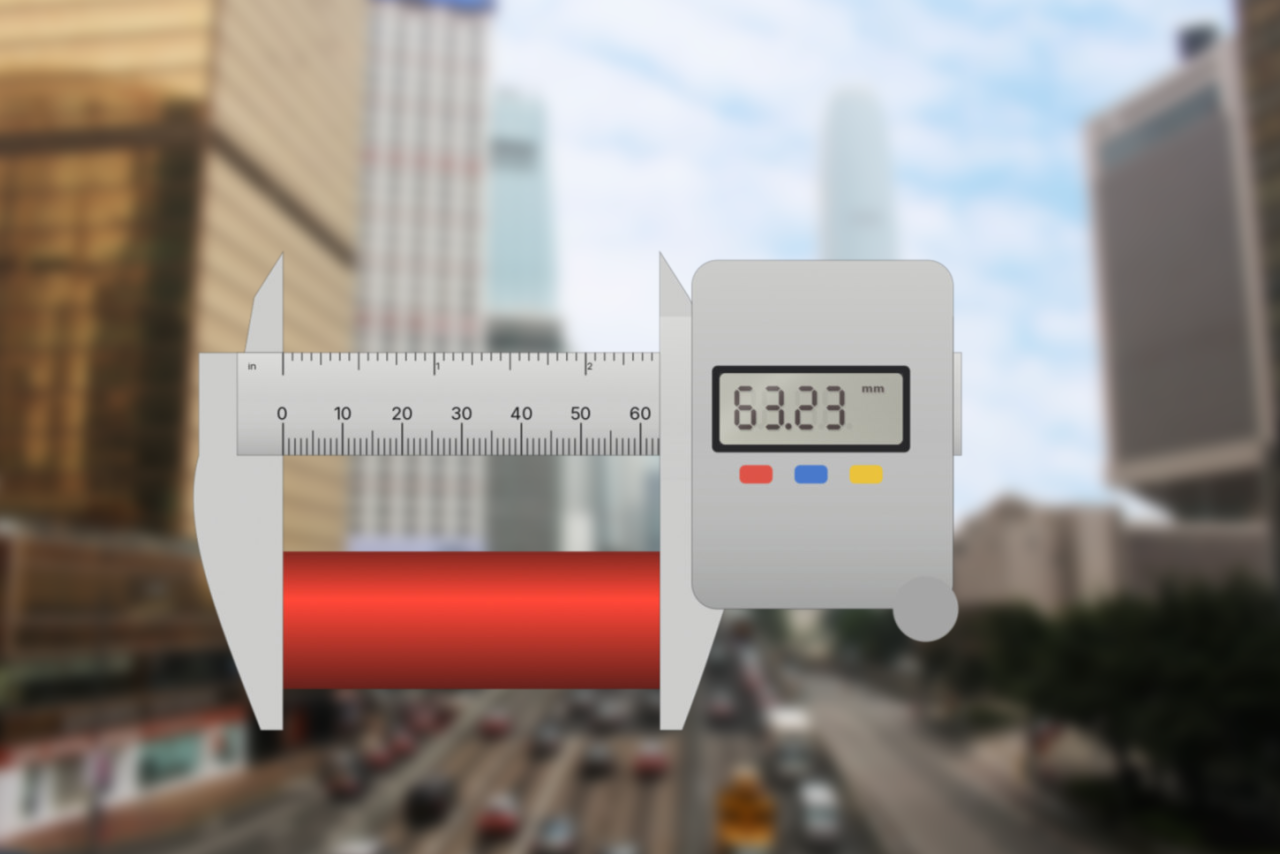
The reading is {"value": 63.23, "unit": "mm"}
